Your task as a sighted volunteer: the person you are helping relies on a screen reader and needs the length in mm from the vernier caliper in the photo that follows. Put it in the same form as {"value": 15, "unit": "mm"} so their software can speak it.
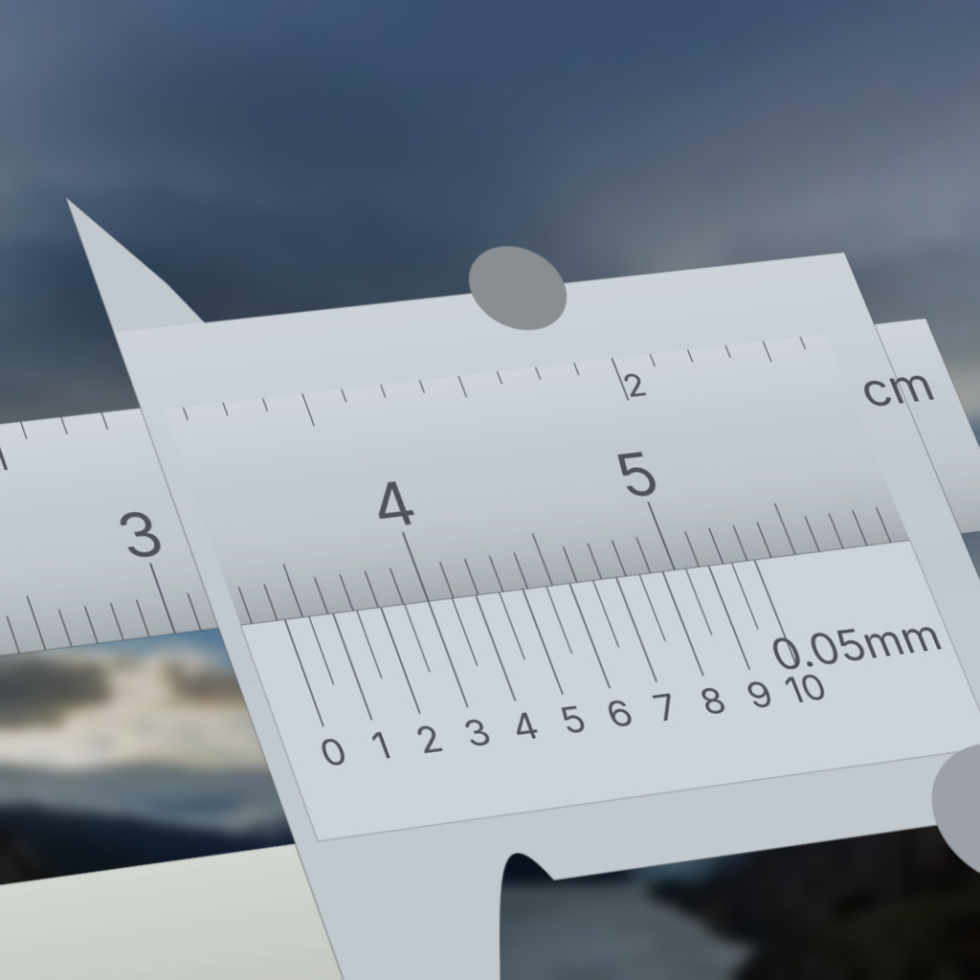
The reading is {"value": 34.30, "unit": "mm"}
